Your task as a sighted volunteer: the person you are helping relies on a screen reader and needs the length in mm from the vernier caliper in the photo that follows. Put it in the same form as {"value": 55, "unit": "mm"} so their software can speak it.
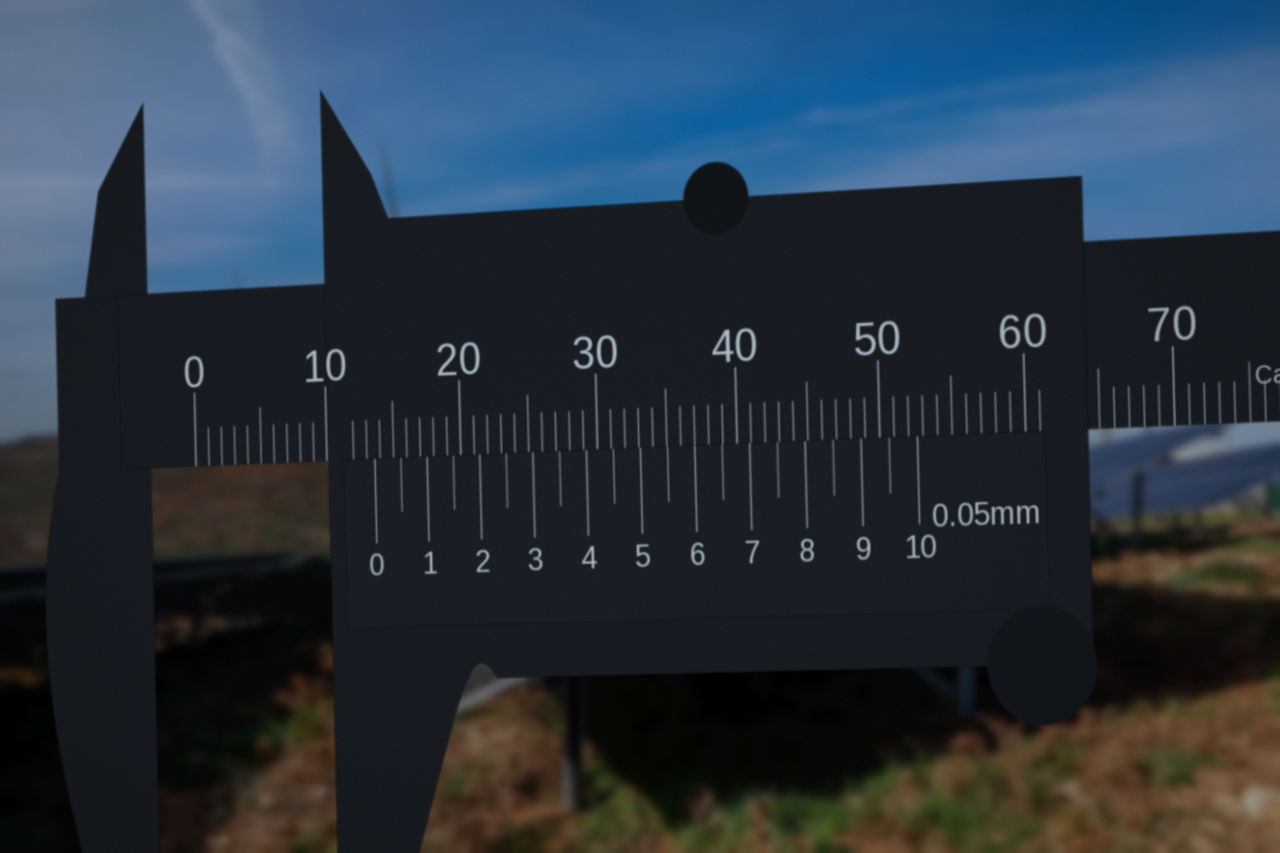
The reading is {"value": 13.6, "unit": "mm"}
